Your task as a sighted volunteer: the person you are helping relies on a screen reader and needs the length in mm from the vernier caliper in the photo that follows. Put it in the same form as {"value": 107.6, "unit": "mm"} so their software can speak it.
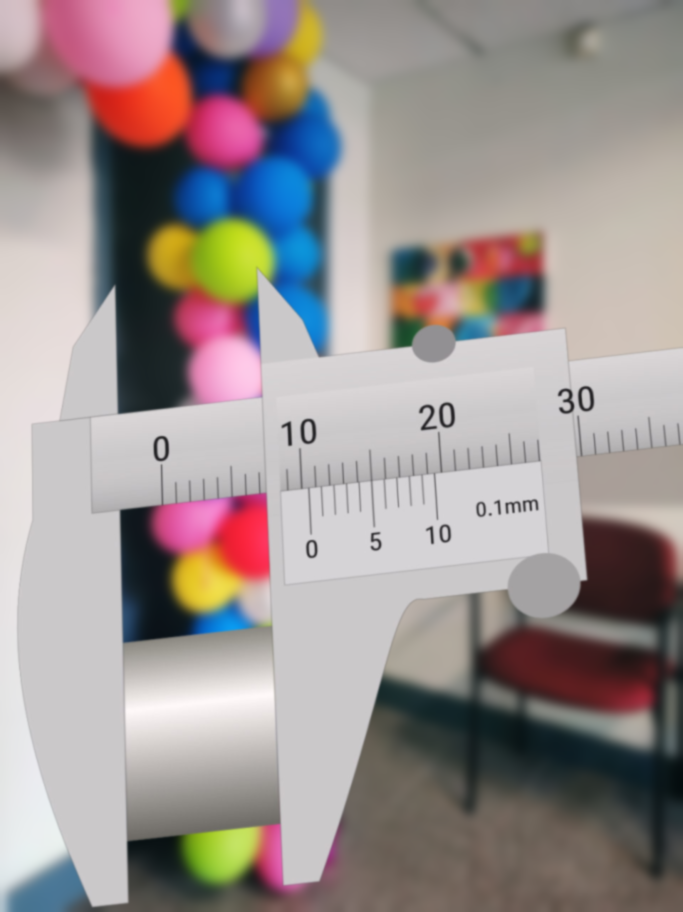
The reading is {"value": 10.5, "unit": "mm"}
